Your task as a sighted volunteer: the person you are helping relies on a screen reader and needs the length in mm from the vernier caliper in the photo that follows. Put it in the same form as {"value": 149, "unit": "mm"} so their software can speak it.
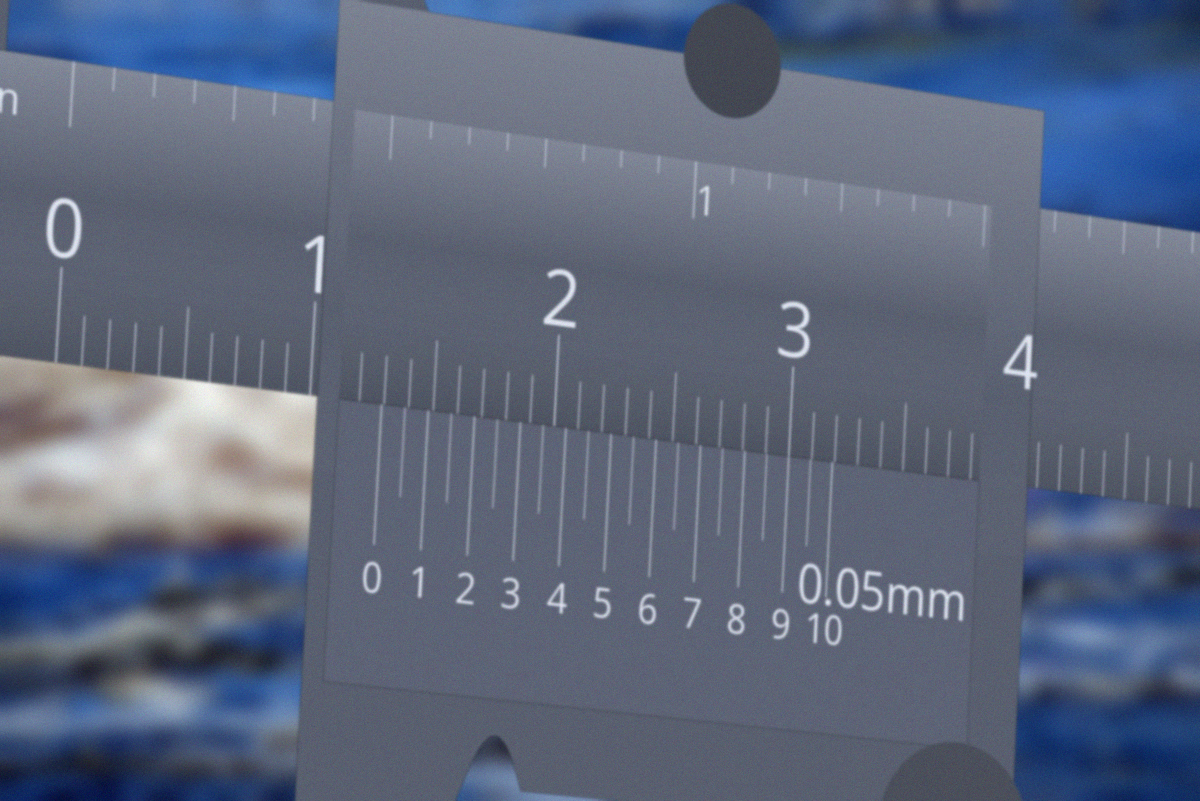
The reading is {"value": 12.9, "unit": "mm"}
